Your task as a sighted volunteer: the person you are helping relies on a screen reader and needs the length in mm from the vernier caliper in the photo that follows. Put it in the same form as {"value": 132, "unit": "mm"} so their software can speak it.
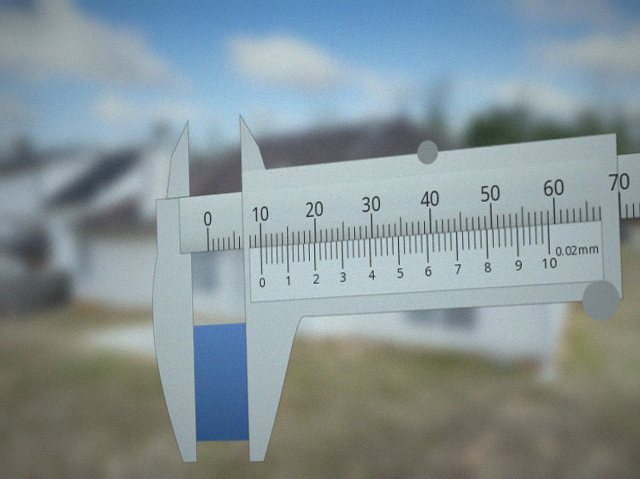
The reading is {"value": 10.0, "unit": "mm"}
